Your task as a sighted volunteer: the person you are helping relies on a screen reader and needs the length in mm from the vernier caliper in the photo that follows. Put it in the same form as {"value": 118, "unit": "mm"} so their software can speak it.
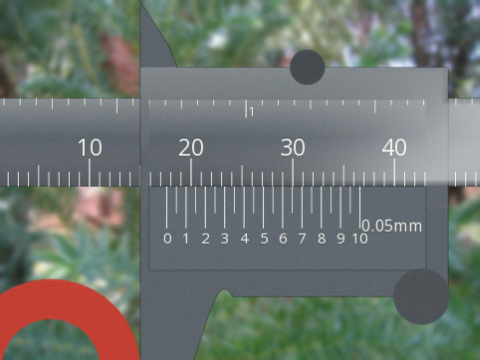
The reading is {"value": 17.6, "unit": "mm"}
